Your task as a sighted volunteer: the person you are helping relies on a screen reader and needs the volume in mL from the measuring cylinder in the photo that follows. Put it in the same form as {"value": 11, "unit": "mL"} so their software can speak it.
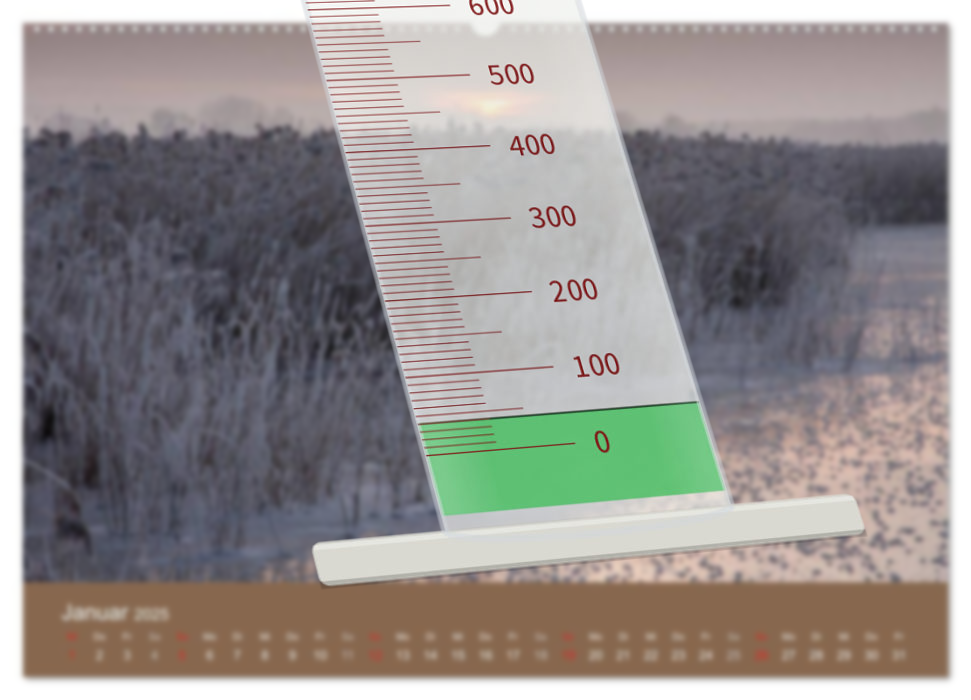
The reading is {"value": 40, "unit": "mL"}
